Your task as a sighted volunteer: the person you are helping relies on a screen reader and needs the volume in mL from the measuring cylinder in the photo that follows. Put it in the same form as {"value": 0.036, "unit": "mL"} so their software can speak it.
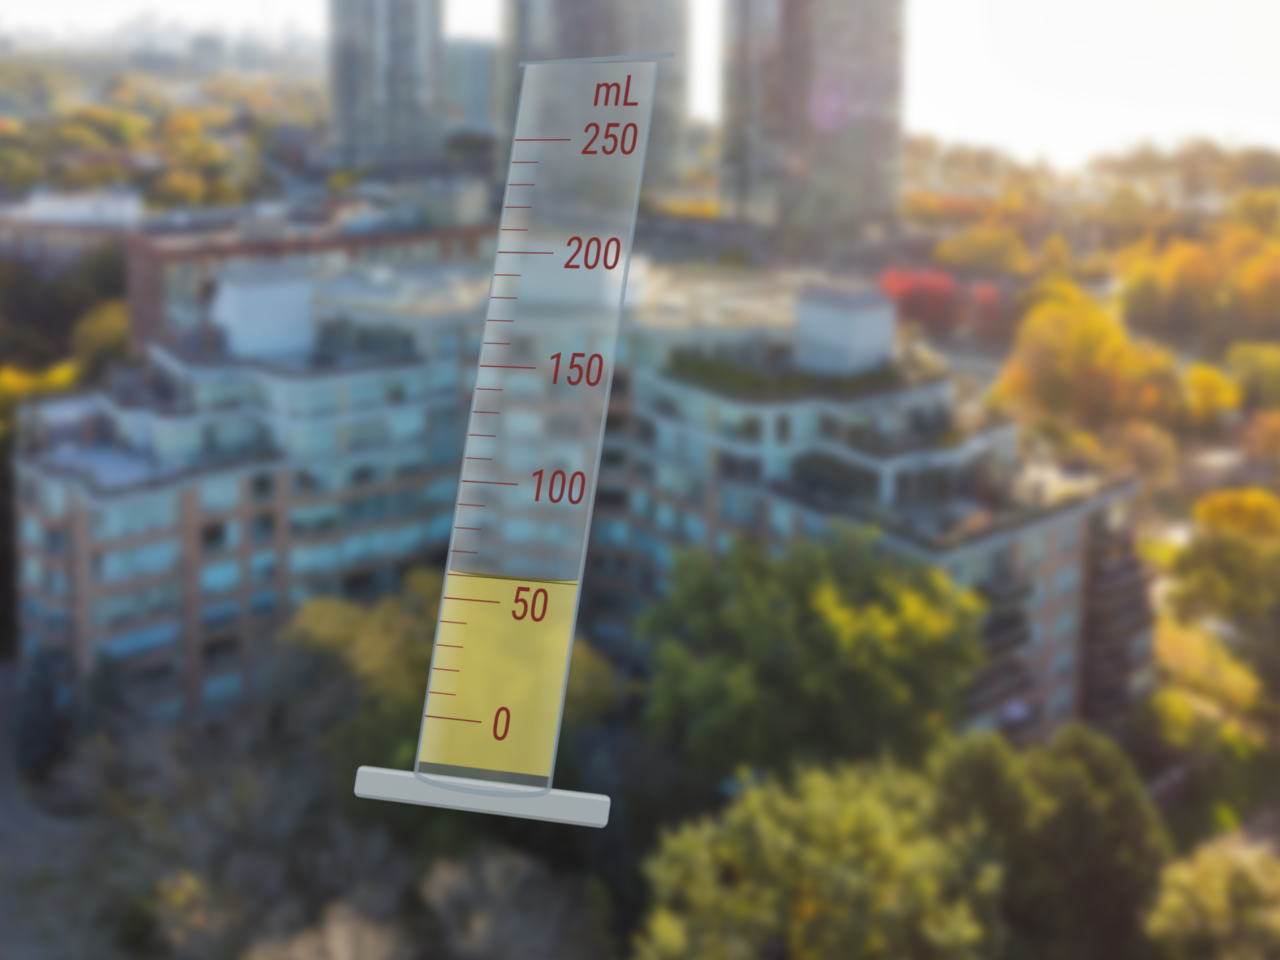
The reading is {"value": 60, "unit": "mL"}
